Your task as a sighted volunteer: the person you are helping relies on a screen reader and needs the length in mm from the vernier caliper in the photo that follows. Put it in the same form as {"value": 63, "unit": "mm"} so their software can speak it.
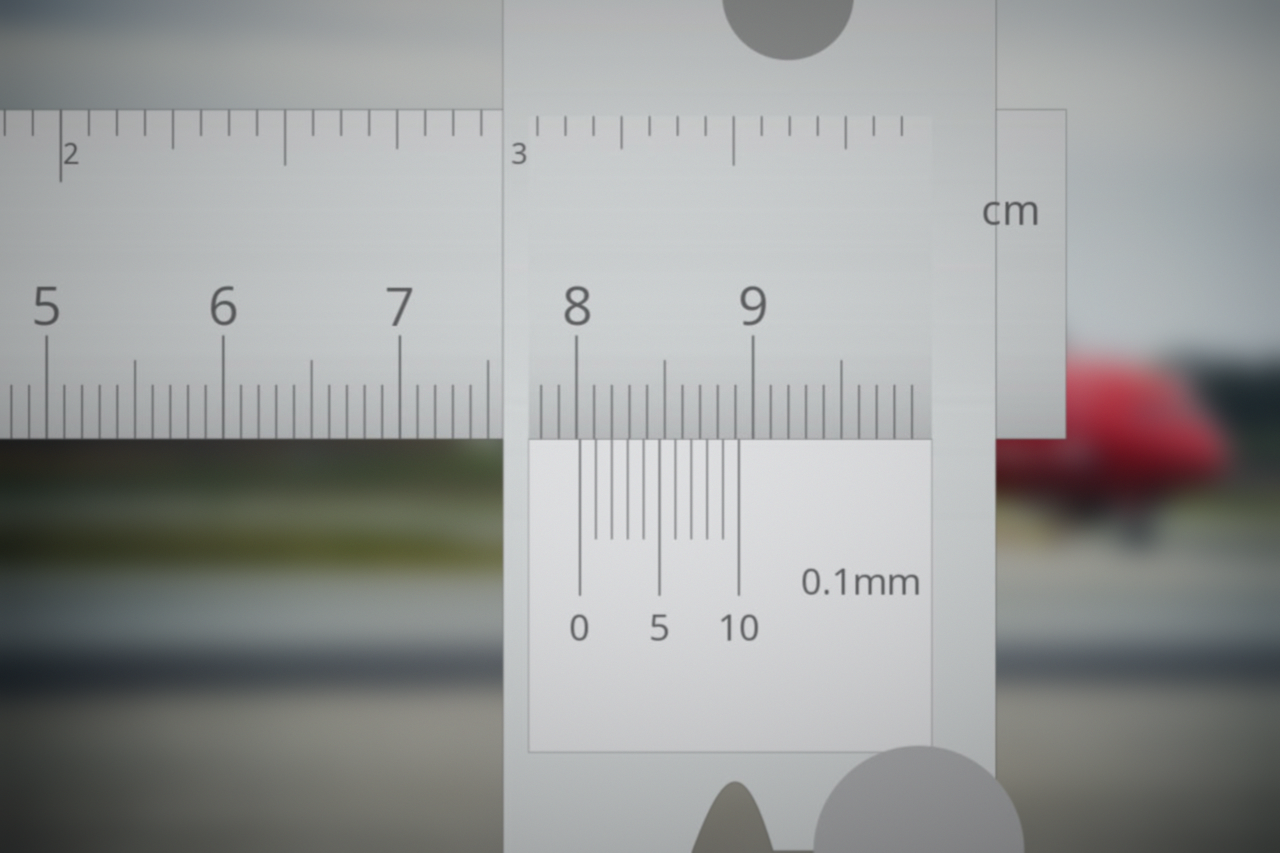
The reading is {"value": 80.2, "unit": "mm"}
